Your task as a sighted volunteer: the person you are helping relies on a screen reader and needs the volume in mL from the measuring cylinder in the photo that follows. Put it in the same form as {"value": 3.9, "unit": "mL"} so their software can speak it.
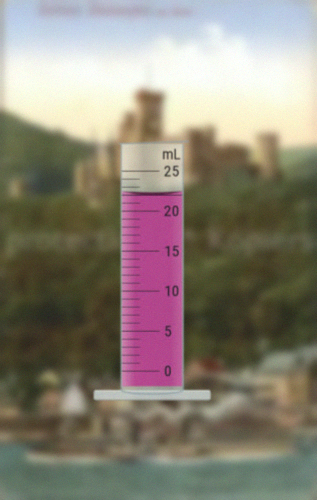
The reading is {"value": 22, "unit": "mL"}
